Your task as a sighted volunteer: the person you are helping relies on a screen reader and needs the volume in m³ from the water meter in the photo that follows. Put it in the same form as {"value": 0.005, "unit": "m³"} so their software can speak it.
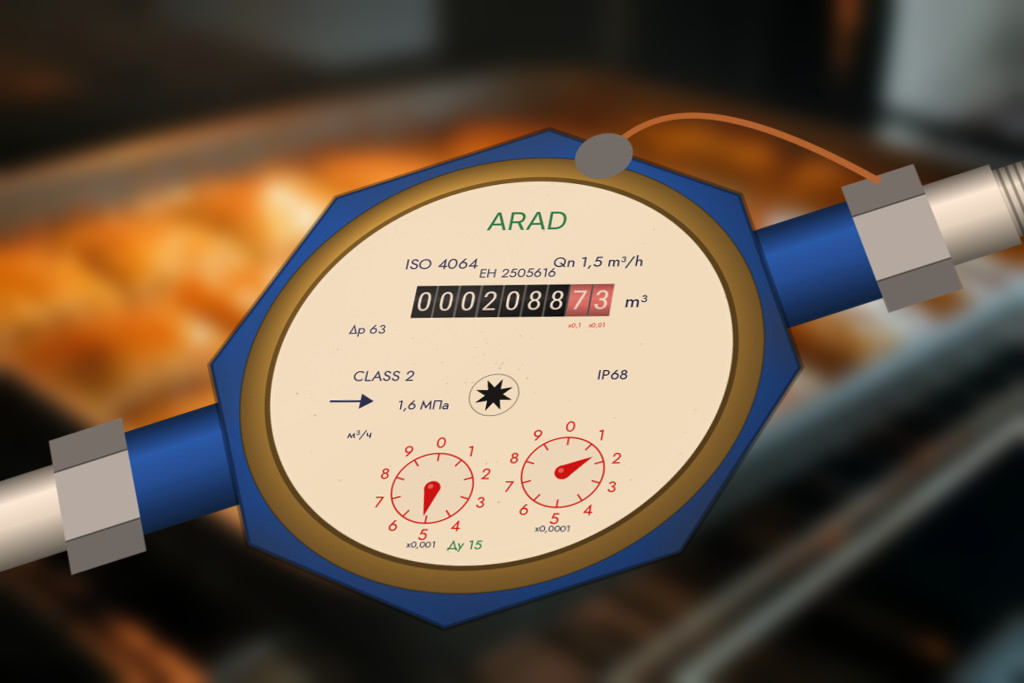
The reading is {"value": 2088.7351, "unit": "m³"}
